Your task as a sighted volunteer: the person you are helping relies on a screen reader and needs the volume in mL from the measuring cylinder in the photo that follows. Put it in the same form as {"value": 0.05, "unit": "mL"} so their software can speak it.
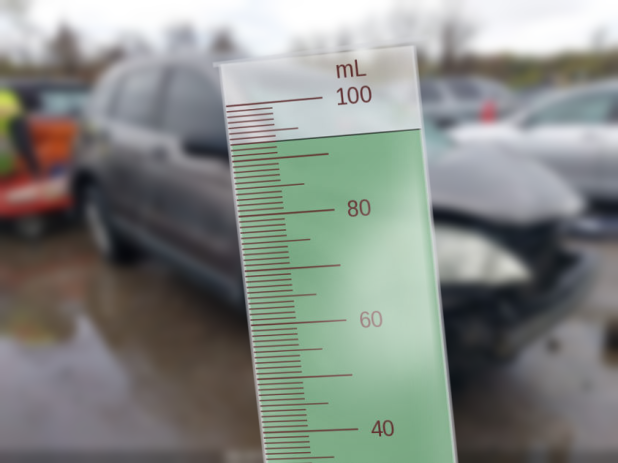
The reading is {"value": 93, "unit": "mL"}
